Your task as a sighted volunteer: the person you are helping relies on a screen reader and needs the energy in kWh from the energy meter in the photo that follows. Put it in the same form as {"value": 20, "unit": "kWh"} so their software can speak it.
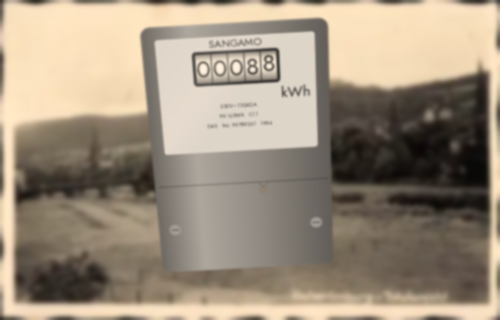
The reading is {"value": 88, "unit": "kWh"}
